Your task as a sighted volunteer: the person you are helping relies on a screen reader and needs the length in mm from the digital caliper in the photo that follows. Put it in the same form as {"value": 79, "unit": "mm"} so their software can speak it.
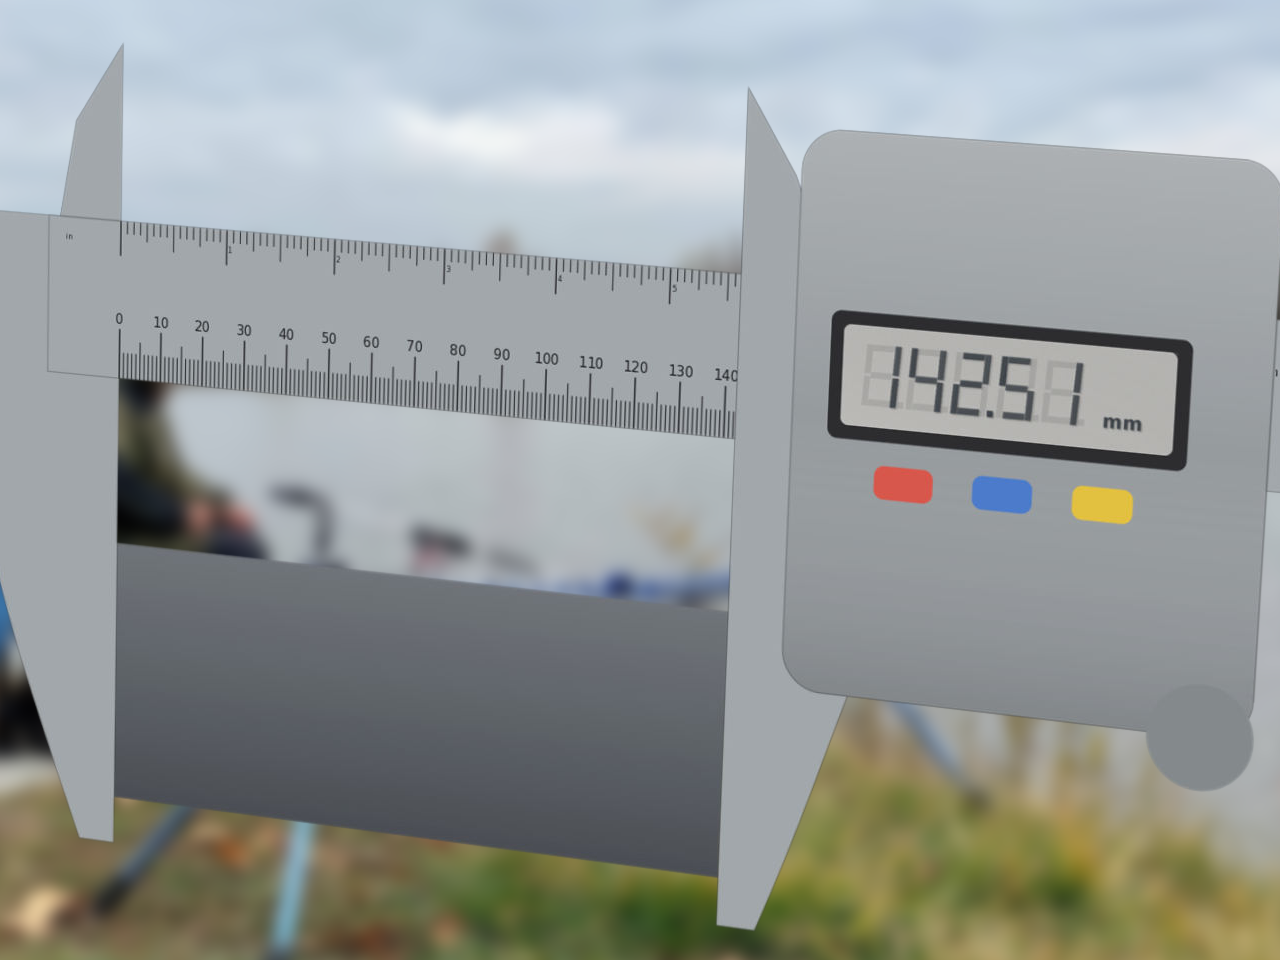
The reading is {"value": 142.51, "unit": "mm"}
